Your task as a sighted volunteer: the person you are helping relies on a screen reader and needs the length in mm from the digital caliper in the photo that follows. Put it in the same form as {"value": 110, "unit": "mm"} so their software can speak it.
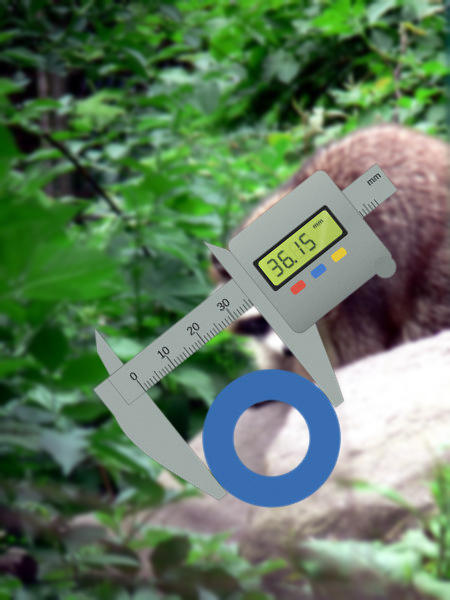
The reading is {"value": 36.15, "unit": "mm"}
